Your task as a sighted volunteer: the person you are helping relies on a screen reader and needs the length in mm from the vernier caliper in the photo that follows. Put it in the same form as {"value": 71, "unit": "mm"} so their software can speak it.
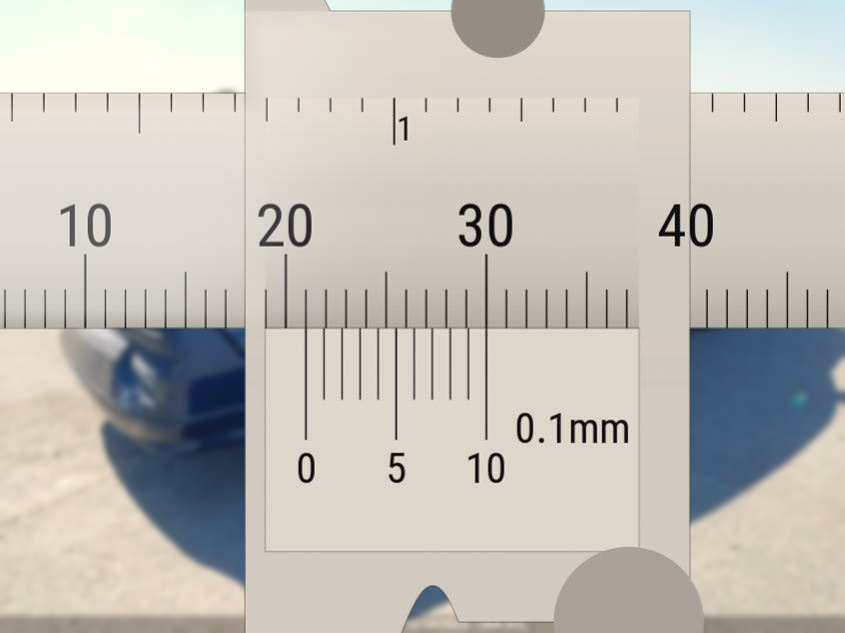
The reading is {"value": 21.0, "unit": "mm"}
